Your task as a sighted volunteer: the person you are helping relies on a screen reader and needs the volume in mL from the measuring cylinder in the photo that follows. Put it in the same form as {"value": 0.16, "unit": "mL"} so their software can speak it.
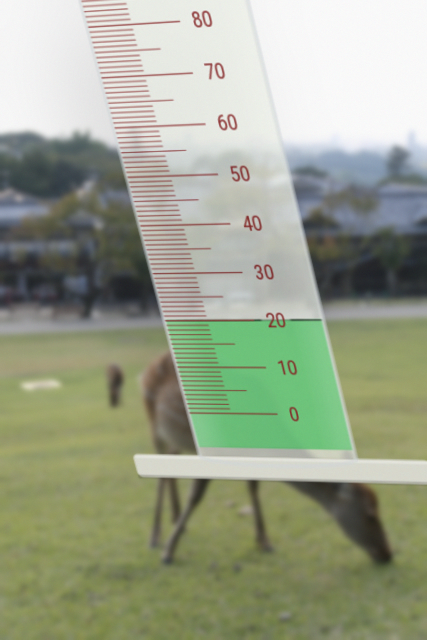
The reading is {"value": 20, "unit": "mL"}
